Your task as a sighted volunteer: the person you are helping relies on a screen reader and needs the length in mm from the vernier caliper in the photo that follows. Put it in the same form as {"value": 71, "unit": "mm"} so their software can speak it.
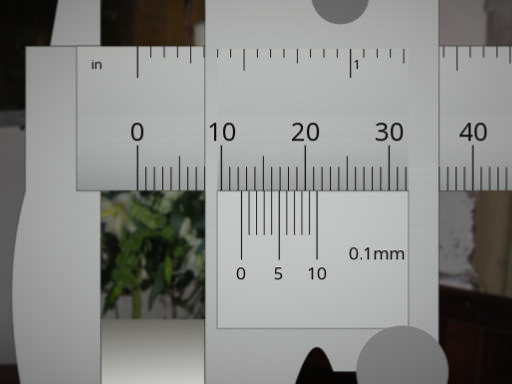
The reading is {"value": 12.4, "unit": "mm"}
